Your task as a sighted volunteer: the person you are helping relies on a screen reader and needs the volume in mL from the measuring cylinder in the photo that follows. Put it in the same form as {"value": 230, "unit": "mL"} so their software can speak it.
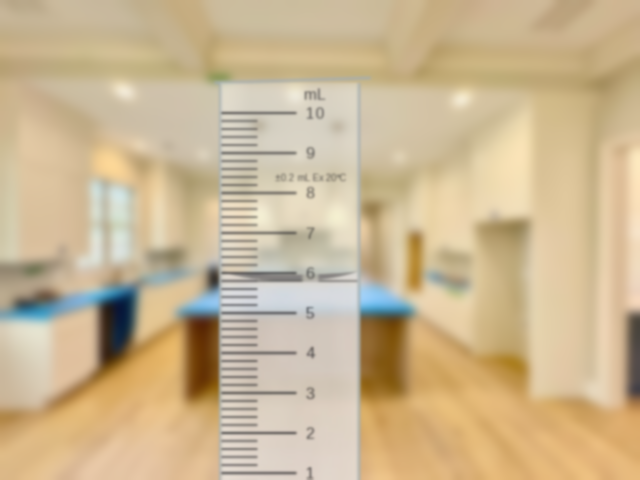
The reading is {"value": 5.8, "unit": "mL"}
